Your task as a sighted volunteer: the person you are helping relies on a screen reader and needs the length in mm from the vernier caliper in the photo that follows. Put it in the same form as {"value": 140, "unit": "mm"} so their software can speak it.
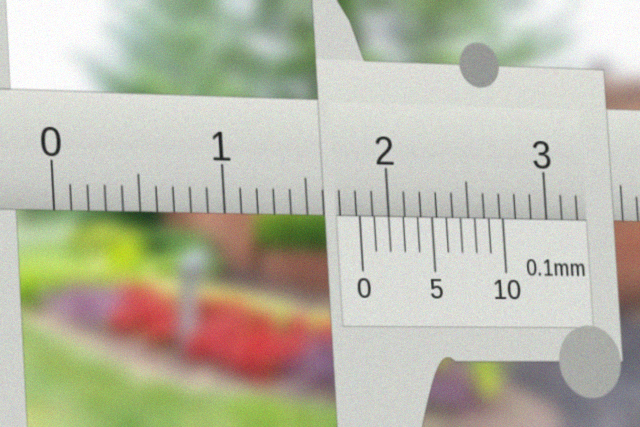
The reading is {"value": 18.2, "unit": "mm"}
